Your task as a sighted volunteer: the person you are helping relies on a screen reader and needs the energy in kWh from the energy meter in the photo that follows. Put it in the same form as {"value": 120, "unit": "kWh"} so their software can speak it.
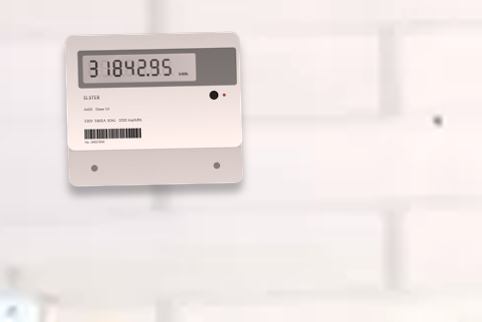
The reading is {"value": 31842.95, "unit": "kWh"}
